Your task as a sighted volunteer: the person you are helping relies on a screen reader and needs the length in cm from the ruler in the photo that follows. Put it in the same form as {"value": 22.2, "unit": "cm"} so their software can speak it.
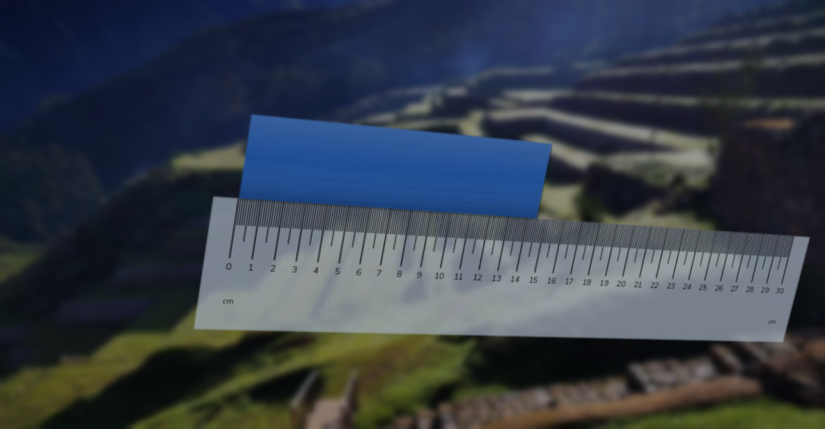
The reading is {"value": 14.5, "unit": "cm"}
